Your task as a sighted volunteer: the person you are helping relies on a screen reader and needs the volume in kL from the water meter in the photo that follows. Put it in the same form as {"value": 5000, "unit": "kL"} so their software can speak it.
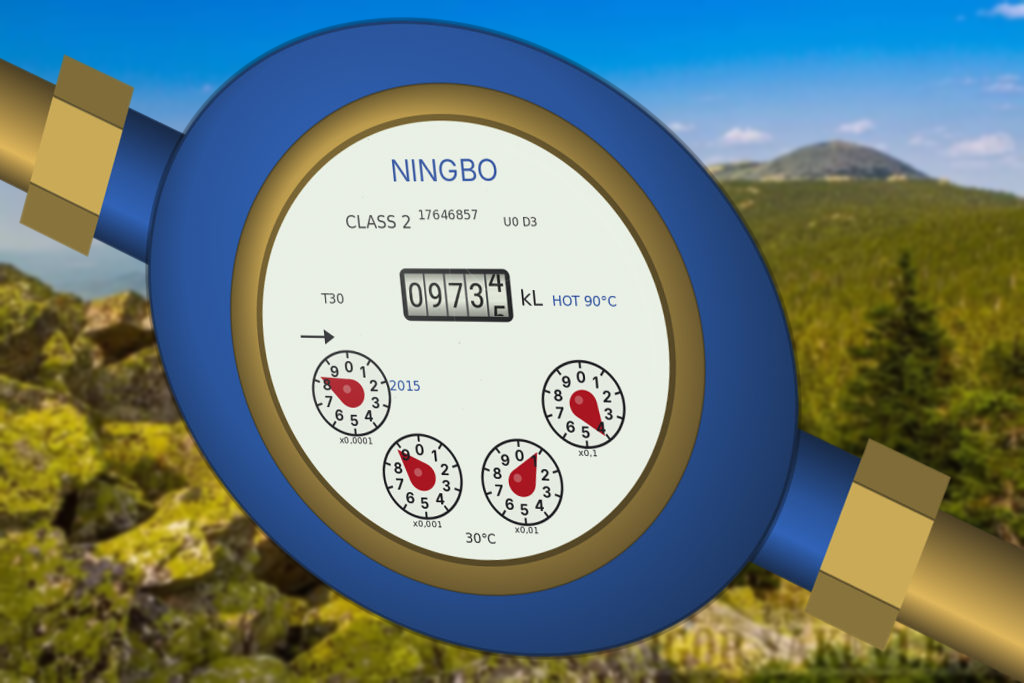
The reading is {"value": 9734.4088, "unit": "kL"}
